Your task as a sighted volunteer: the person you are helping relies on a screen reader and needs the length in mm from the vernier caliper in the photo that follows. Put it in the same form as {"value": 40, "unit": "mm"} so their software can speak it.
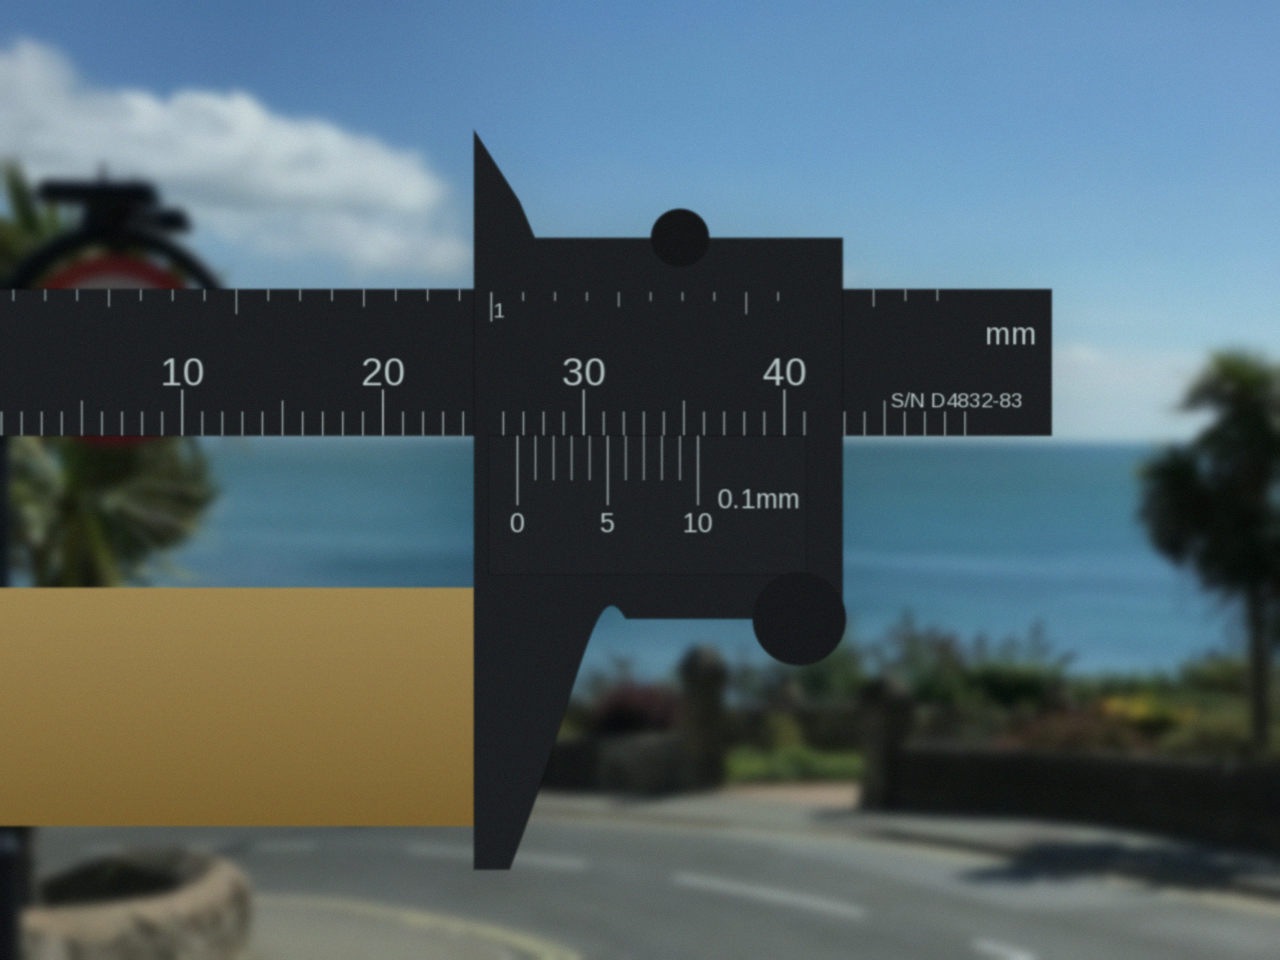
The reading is {"value": 26.7, "unit": "mm"}
